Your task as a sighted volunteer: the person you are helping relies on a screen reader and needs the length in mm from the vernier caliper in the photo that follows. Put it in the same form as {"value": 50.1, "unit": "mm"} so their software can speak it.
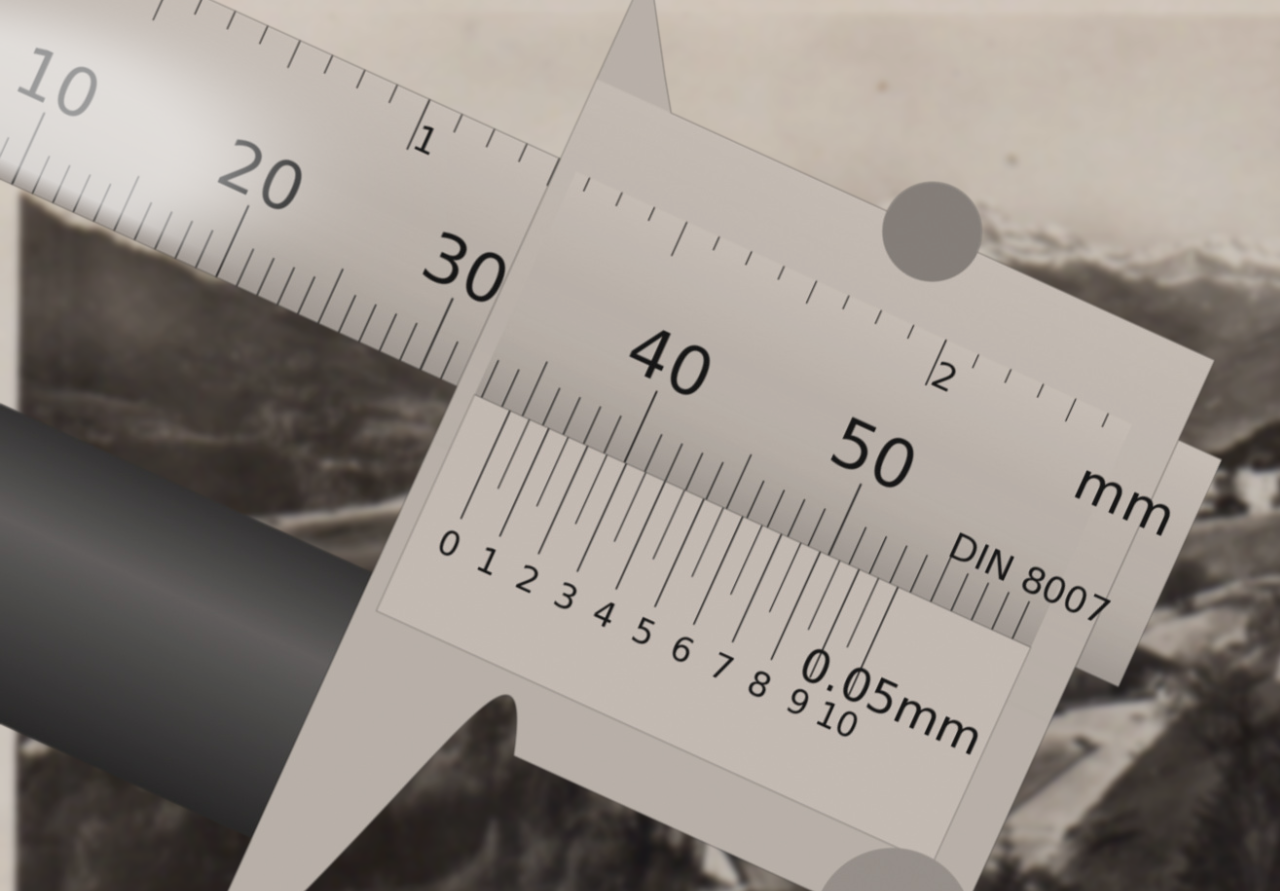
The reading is {"value": 34.4, "unit": "mm"}
